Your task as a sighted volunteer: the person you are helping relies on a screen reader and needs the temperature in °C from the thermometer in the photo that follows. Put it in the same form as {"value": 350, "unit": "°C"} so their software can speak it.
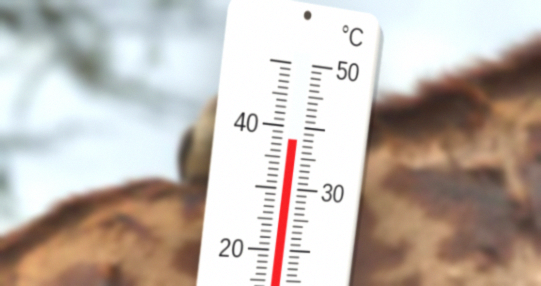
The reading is {"value": 38, "unit": "°C"}
